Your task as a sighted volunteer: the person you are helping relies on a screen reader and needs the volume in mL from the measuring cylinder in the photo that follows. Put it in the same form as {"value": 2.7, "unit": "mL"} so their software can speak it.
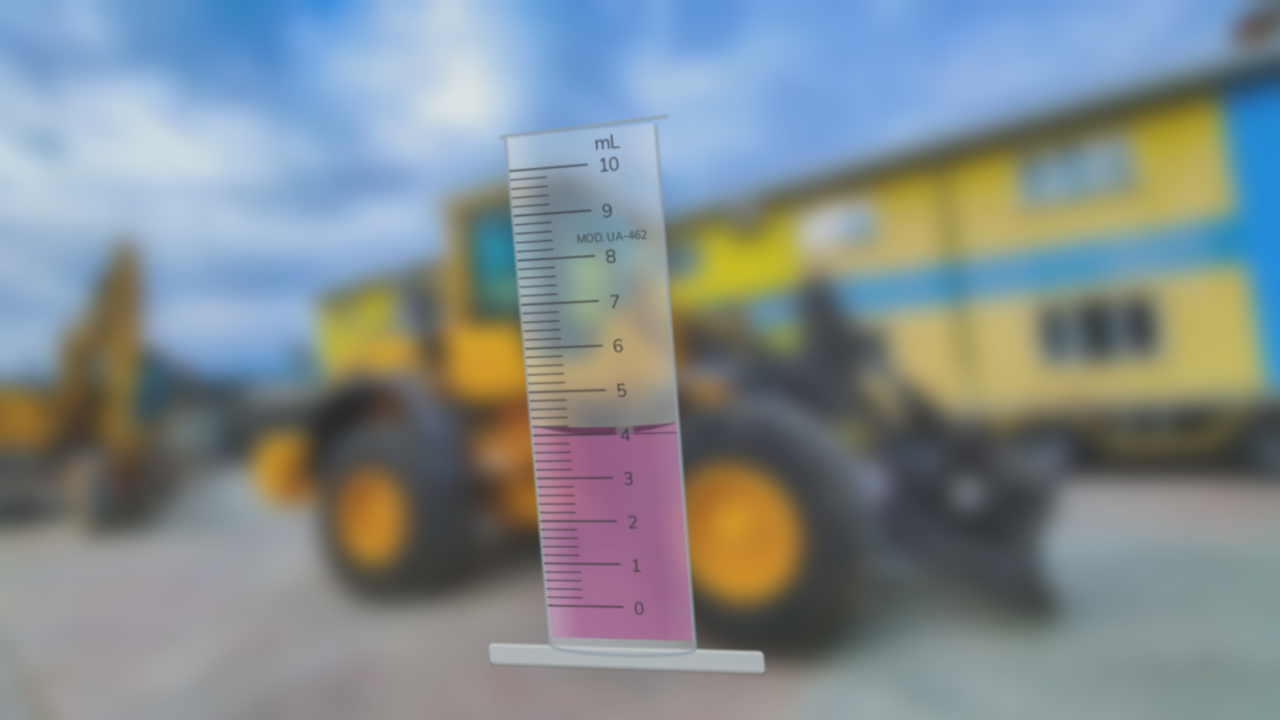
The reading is {"value": 4, "unit": "mL"}
